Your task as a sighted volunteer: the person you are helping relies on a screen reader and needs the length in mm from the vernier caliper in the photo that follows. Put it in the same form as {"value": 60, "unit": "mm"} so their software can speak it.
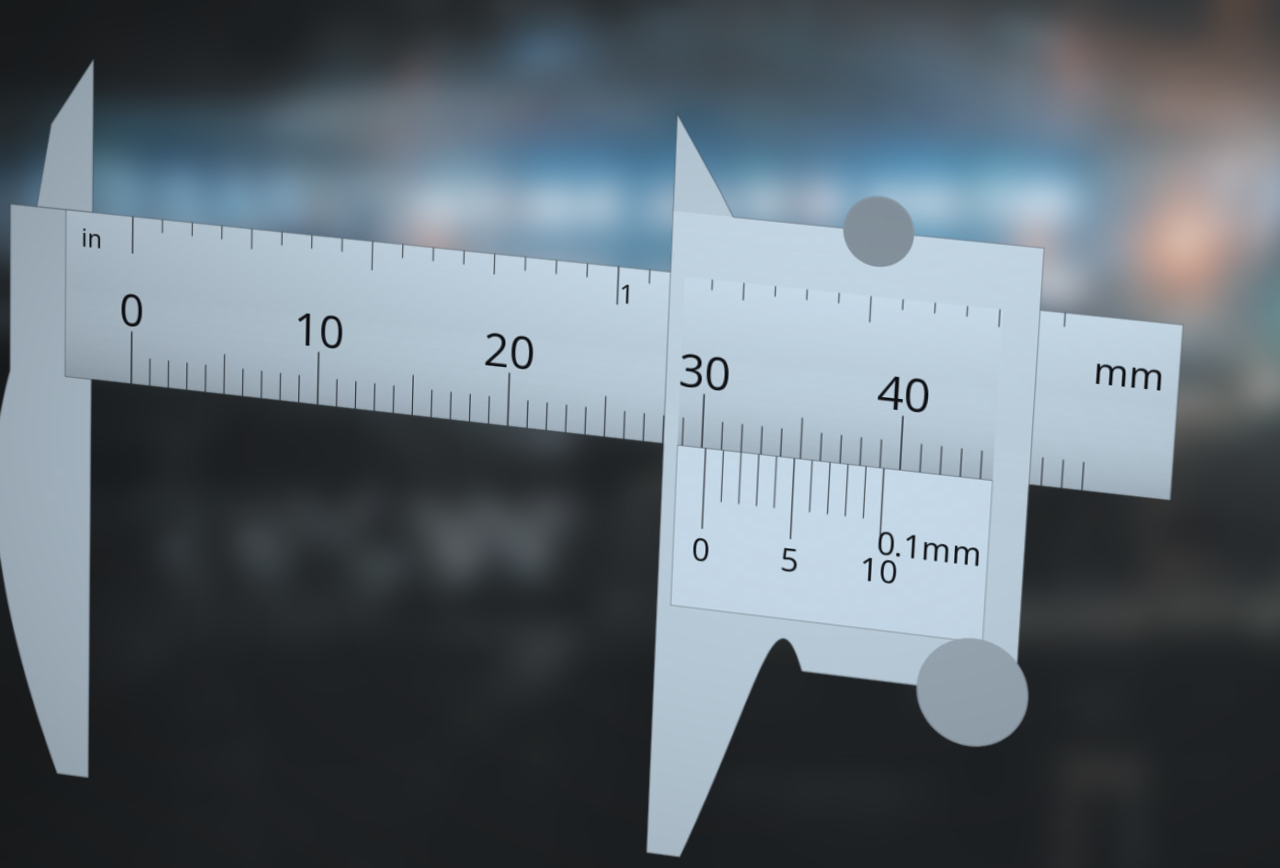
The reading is {"value": 30.2, "unit": "mm"}
